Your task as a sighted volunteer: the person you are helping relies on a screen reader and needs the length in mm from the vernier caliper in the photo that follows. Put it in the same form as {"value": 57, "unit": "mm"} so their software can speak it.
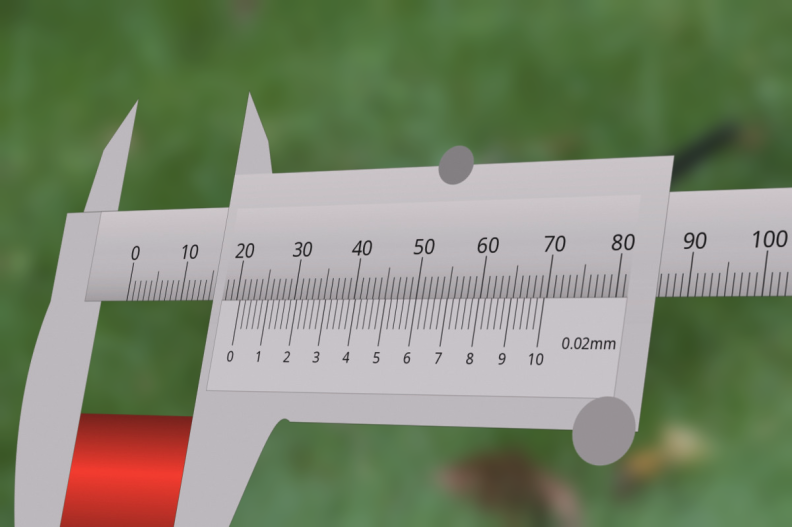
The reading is {"value": 20.6, "unit": "mm"}
